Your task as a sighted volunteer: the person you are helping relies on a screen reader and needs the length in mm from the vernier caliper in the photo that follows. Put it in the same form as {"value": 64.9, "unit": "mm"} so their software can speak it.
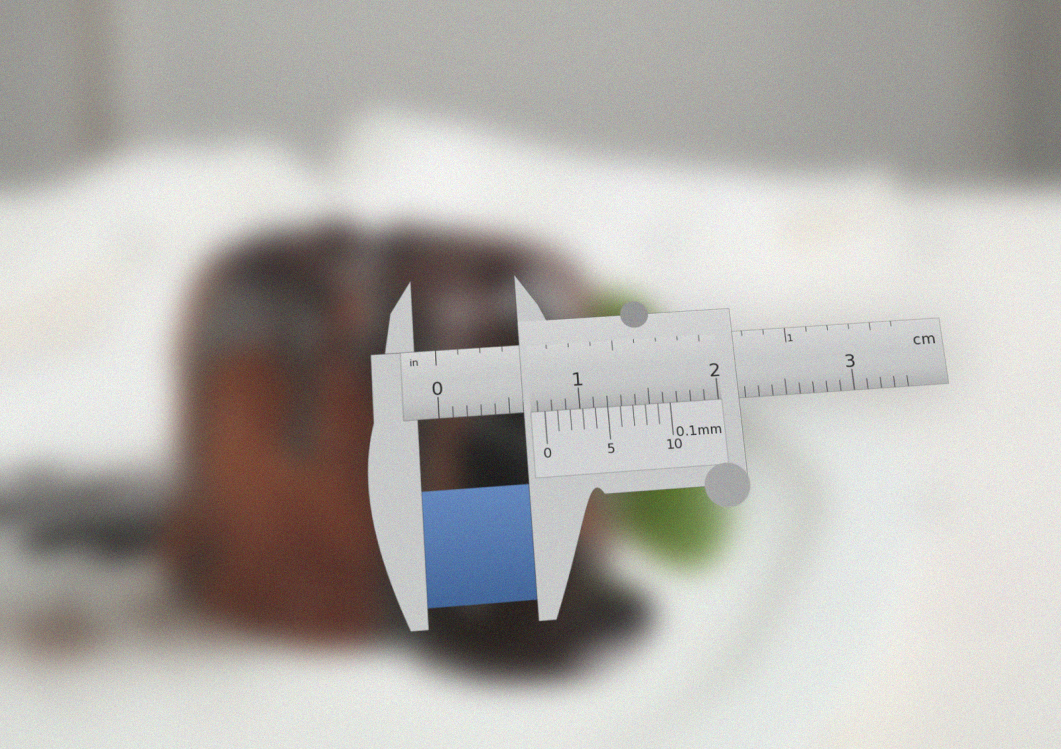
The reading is {"value": 7.5, "unit": "mm"}
